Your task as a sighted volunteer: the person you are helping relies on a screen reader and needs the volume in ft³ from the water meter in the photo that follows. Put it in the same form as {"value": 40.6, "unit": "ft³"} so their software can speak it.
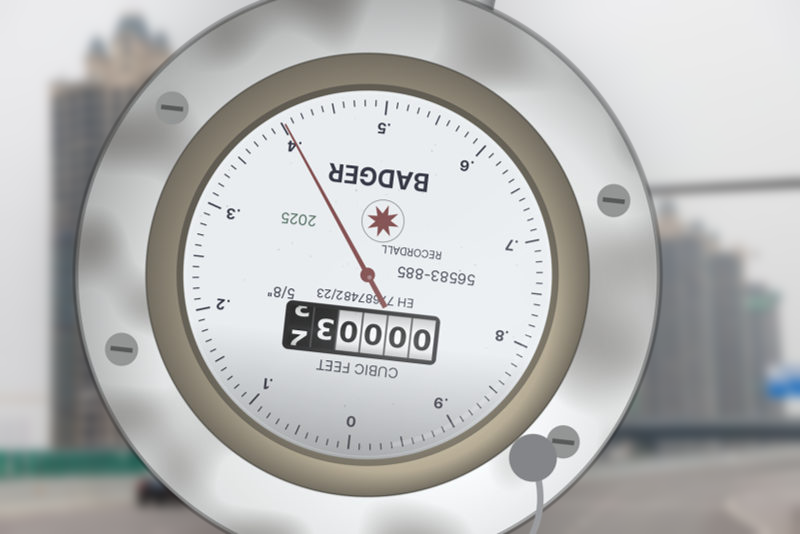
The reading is {"value": 32.40, "unit": "ft³"}
